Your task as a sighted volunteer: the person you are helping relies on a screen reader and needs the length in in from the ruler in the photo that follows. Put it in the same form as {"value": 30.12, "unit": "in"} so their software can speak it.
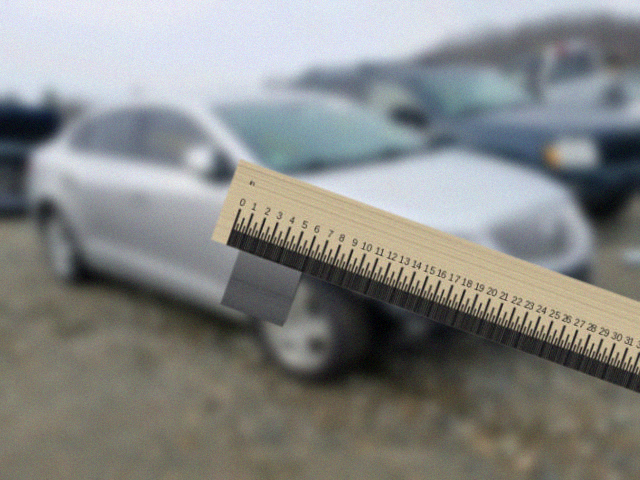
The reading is {"value": 5, "unit": "in"}
